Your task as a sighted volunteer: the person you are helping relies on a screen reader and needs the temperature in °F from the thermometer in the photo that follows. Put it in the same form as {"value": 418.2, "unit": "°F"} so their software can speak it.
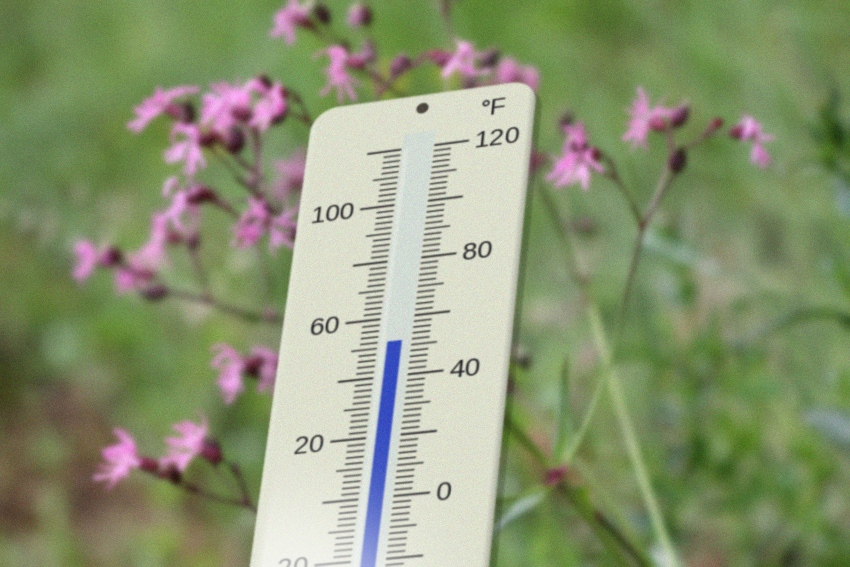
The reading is {"value": 52, "unit": "°F"}
